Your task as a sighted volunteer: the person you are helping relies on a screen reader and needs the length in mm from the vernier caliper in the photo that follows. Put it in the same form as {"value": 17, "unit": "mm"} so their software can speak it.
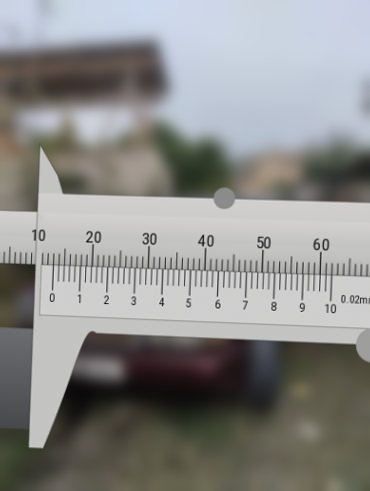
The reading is {"value": 13.0, "unit": "mm"}
